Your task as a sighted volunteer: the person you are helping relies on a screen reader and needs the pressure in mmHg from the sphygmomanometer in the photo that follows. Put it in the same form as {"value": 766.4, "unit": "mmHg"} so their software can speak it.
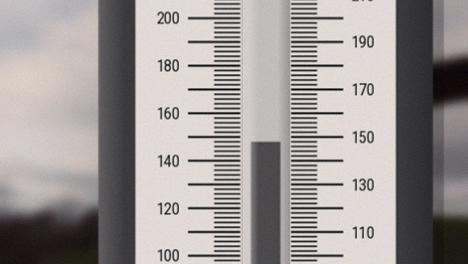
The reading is {"value": 148, "unit": "mmHg"}
